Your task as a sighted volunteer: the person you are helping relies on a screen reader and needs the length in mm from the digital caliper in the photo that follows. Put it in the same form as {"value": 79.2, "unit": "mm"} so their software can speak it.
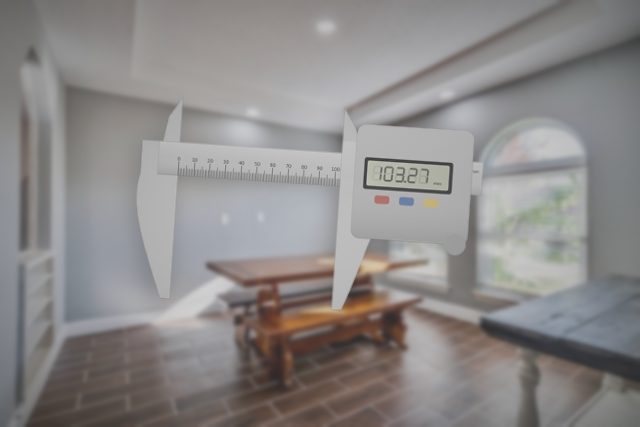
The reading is {"value": 103.27, "unit": "mm"}
